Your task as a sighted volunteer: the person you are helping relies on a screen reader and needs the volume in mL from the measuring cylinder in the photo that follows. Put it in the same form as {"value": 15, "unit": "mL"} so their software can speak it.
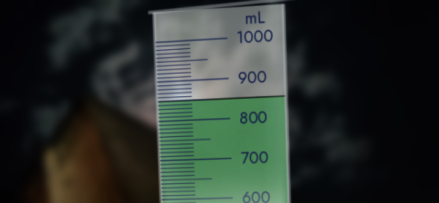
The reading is {"value": 850, "unit": "mL"}
